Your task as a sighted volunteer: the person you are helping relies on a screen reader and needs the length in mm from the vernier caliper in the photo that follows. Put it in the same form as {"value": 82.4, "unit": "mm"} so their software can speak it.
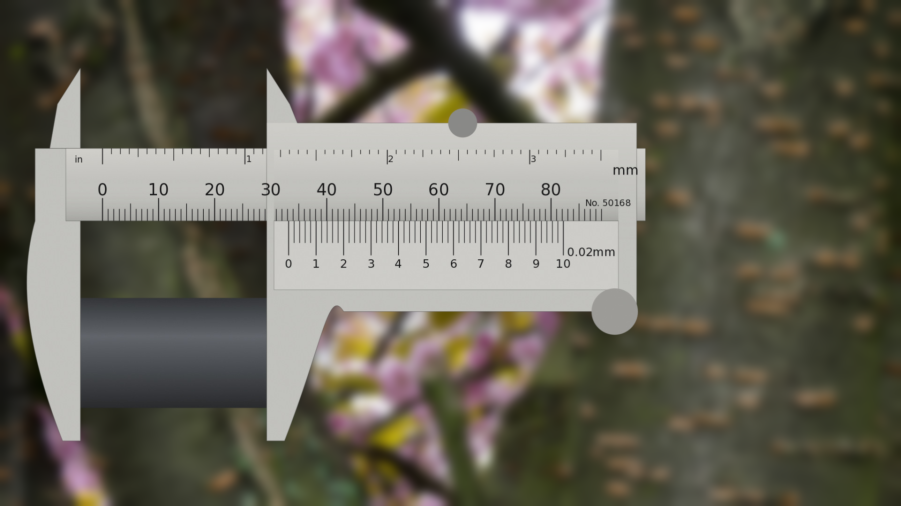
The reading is {"value": 33.2, "unit": "mm"}
